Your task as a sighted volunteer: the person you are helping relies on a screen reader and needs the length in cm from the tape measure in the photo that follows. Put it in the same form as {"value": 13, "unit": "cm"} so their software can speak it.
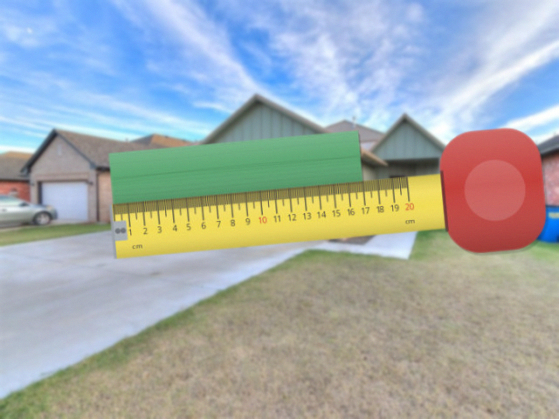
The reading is {"value": 17, "unit": "cm"}
